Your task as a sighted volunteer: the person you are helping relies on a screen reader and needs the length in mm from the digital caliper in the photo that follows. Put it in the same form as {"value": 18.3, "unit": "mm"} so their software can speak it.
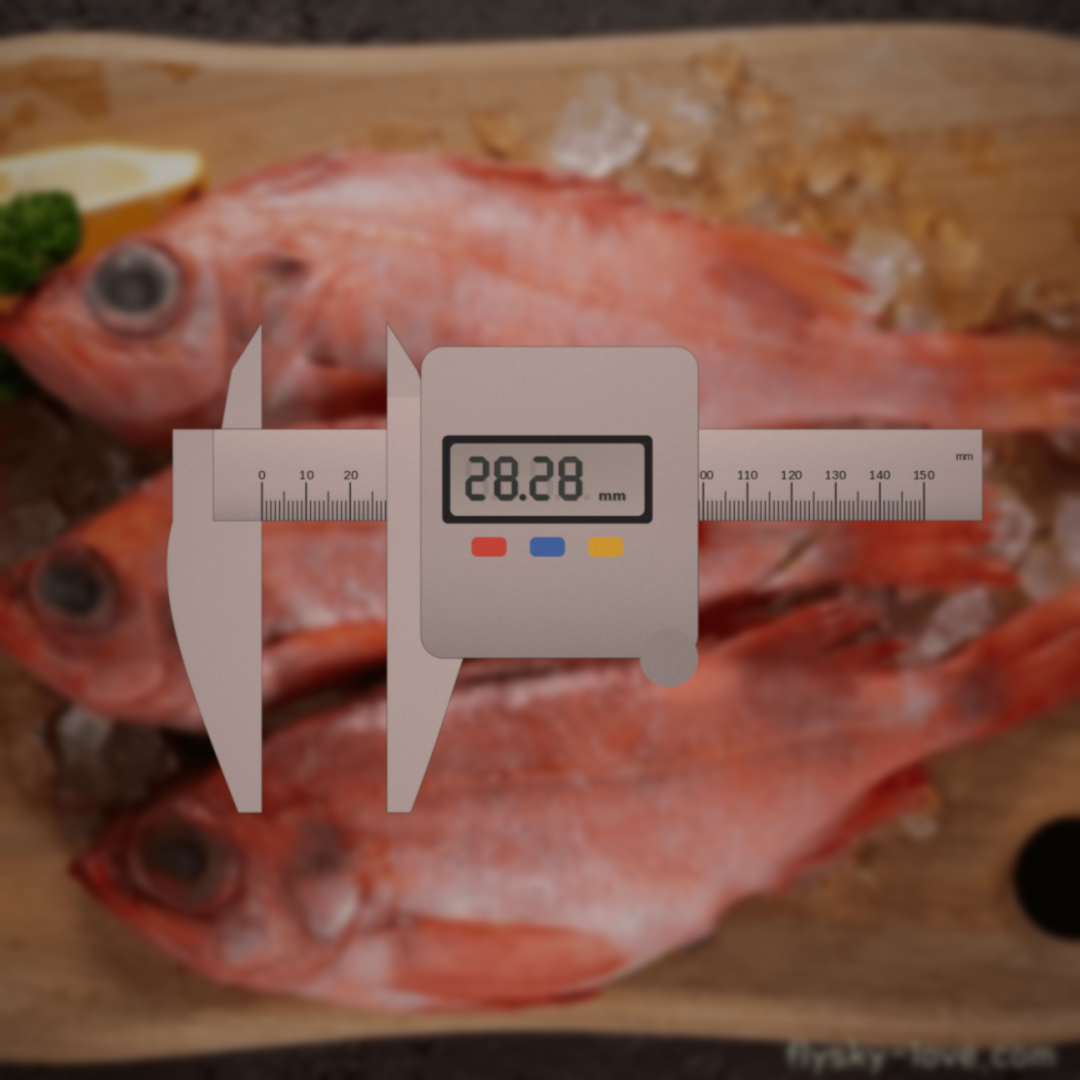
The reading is {"value": 28.28, "unit": "mm"}
